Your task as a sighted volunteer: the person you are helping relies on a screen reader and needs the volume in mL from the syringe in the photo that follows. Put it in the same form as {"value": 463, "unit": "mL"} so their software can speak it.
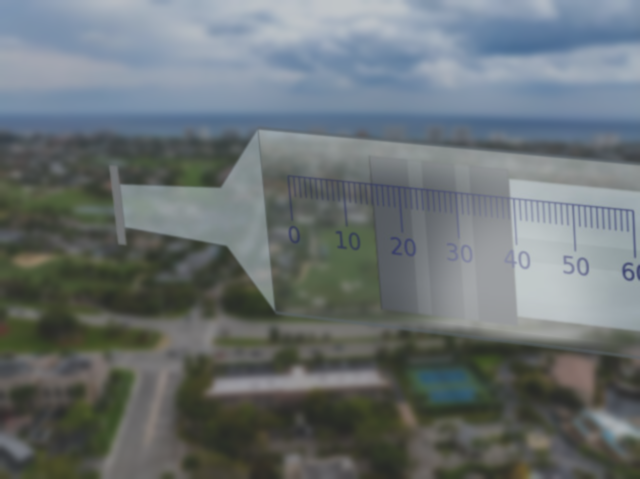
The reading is {"value": 15, "unit": "mL"}
